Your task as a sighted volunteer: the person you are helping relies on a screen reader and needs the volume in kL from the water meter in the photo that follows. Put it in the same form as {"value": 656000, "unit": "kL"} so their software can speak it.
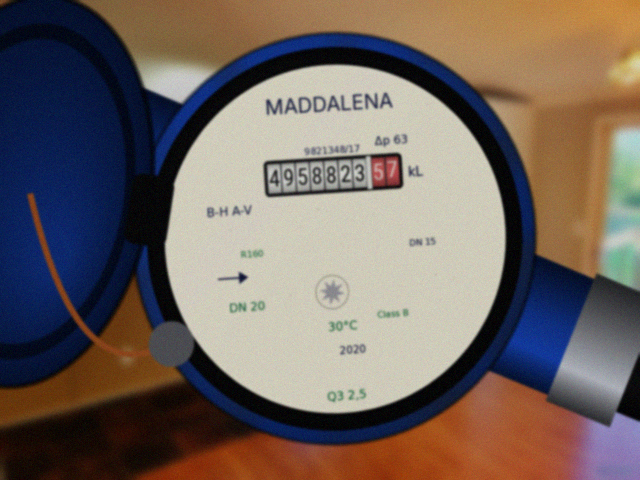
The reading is {"value": 4958823.57, "unit": "kL"}
